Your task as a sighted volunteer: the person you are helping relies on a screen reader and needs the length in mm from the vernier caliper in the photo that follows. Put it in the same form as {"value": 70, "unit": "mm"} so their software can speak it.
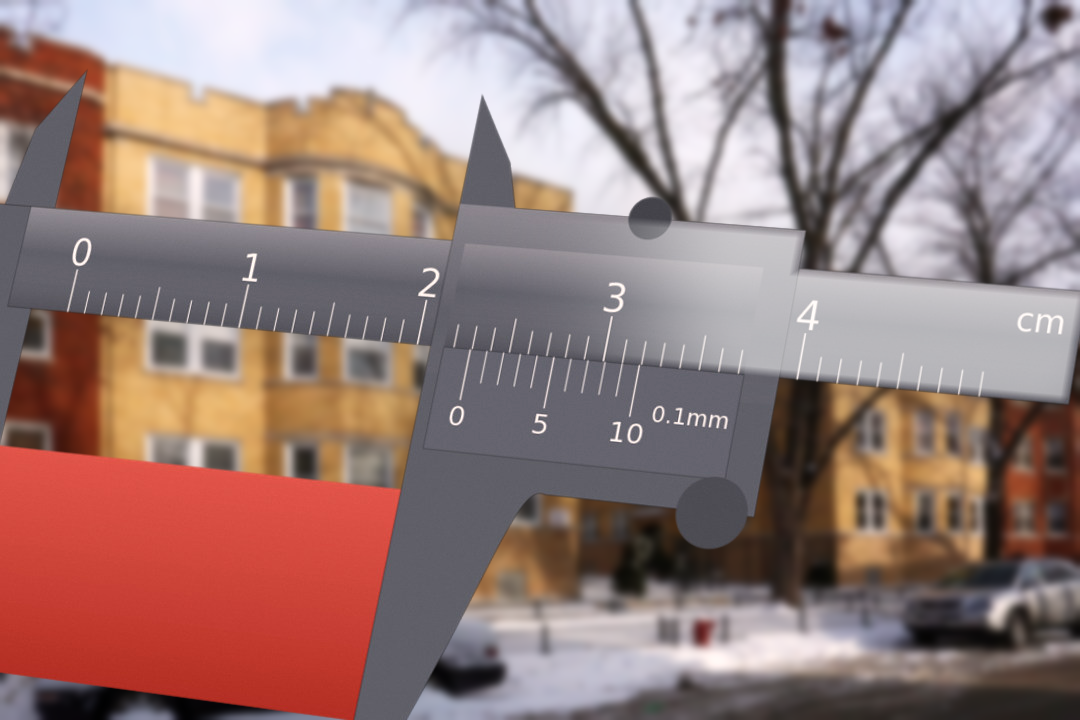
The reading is {"value": 22.9, "unit": "mm"}
